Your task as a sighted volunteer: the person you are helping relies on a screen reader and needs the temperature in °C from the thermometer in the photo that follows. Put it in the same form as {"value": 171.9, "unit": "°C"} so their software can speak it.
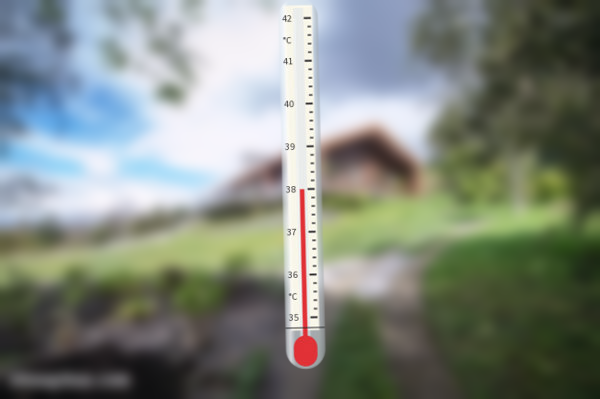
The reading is {"value": 38, "unit": "°C"}
